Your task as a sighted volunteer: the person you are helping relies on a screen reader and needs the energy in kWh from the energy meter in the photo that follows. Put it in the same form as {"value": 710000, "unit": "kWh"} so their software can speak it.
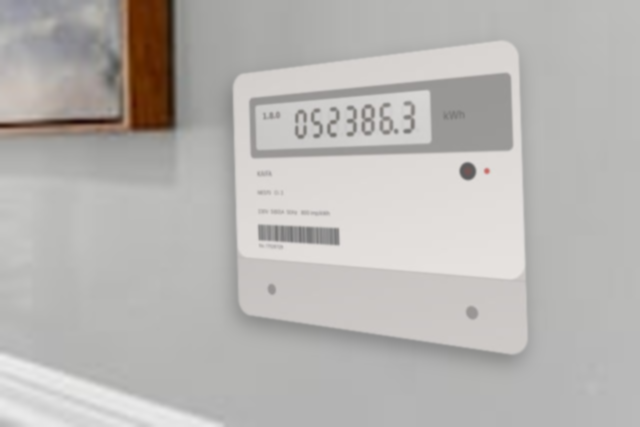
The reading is {"value": 52386.3, "unit": "kWh"}
